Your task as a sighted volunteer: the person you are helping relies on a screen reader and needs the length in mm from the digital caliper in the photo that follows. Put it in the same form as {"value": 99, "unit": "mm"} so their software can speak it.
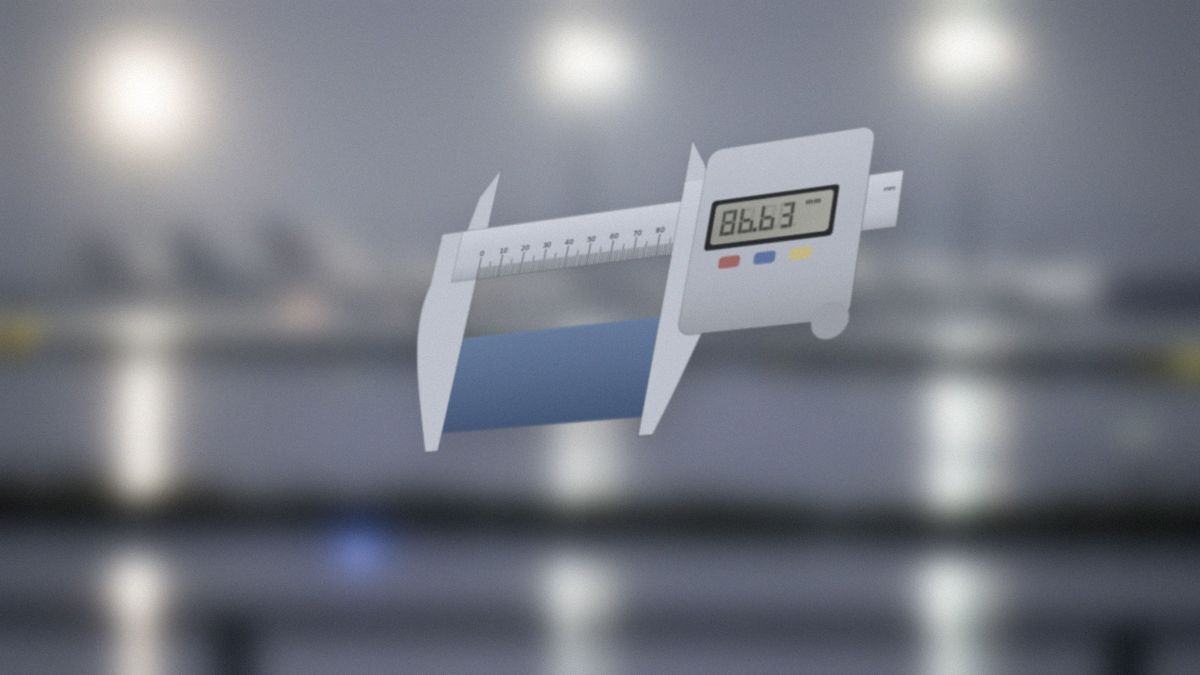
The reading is {"value": 86.63, "unit": "mm"}
